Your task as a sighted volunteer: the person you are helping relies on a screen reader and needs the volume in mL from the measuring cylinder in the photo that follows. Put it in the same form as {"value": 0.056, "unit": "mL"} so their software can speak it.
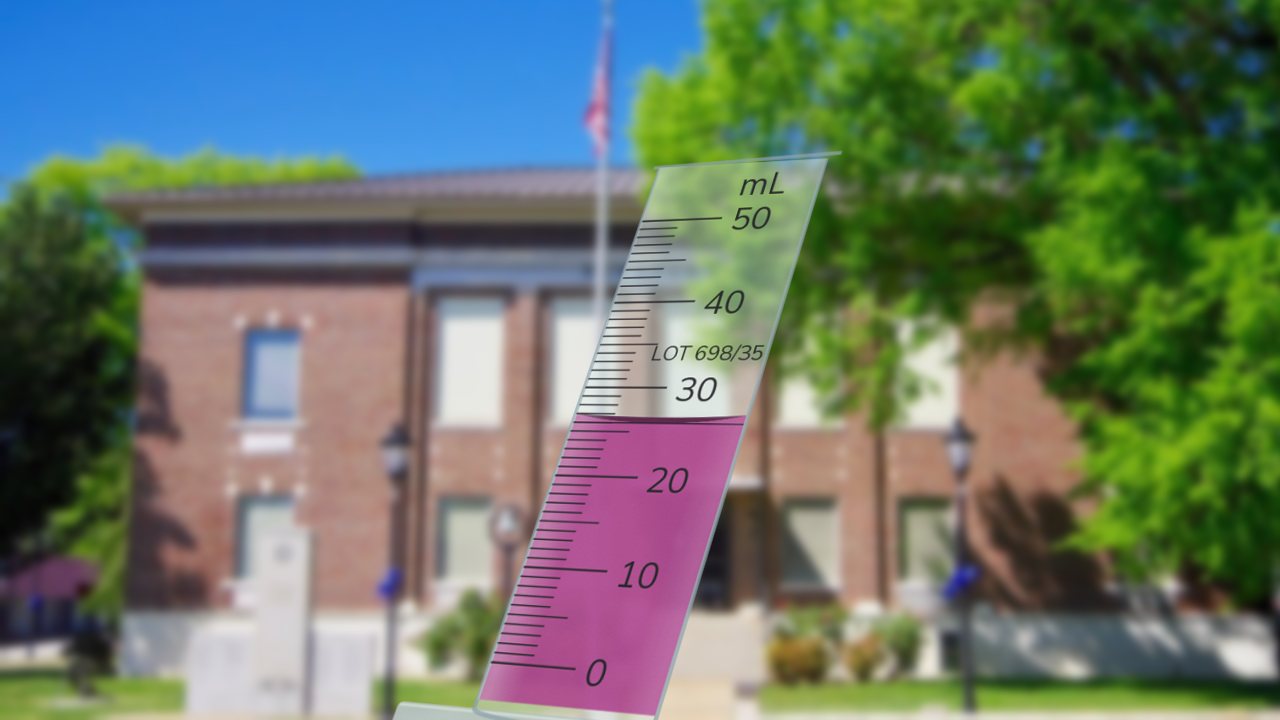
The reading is {"value": 26, "unit": "mL"}
